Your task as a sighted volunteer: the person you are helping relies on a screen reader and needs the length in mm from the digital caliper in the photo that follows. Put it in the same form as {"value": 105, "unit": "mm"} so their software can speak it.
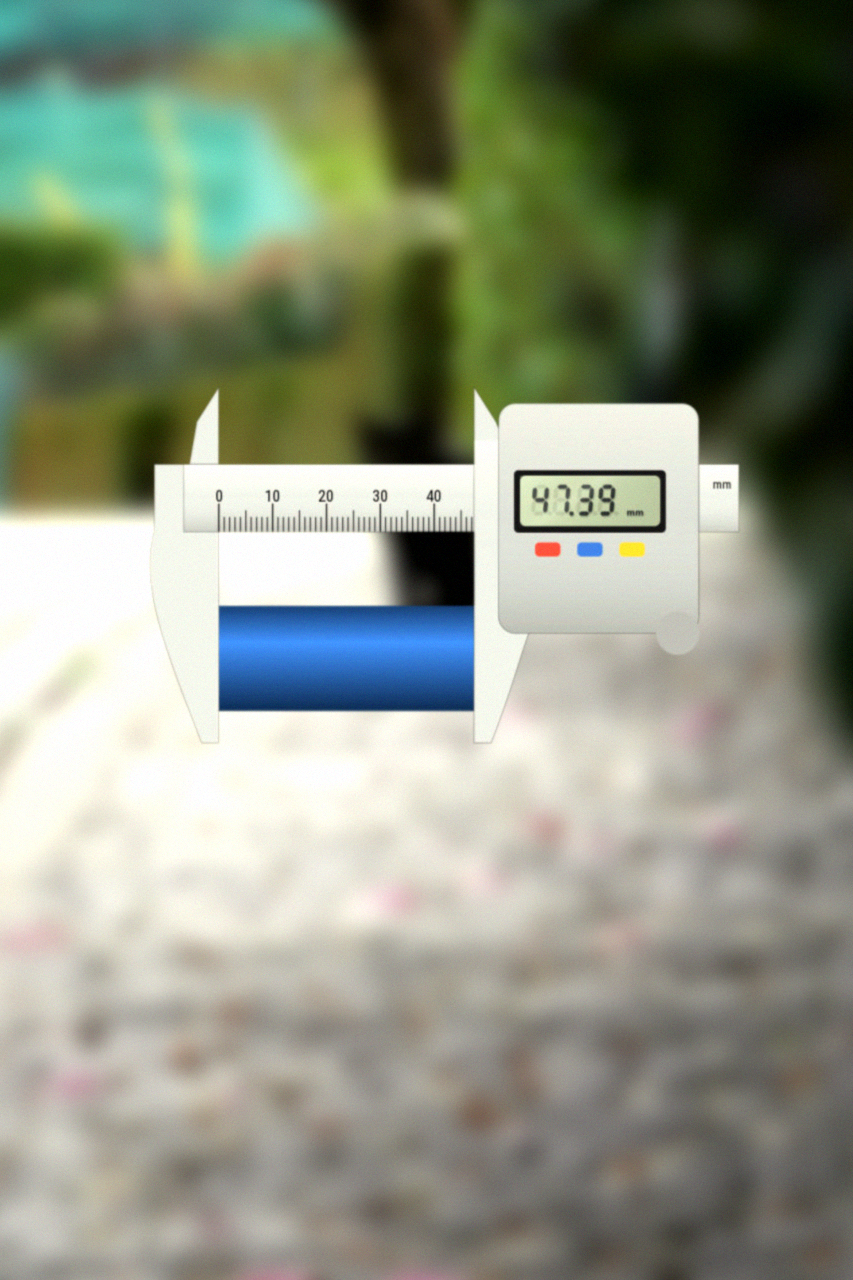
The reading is {"value": 47.39, "unit": "mm"}
